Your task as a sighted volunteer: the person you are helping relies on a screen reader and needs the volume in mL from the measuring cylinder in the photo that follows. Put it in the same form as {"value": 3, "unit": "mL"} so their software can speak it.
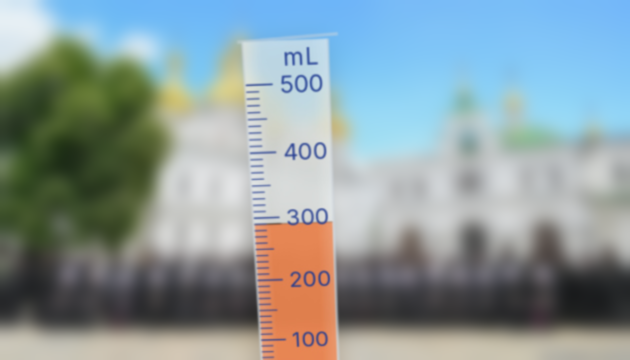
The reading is {"value": 290, "unit": "mL"}
